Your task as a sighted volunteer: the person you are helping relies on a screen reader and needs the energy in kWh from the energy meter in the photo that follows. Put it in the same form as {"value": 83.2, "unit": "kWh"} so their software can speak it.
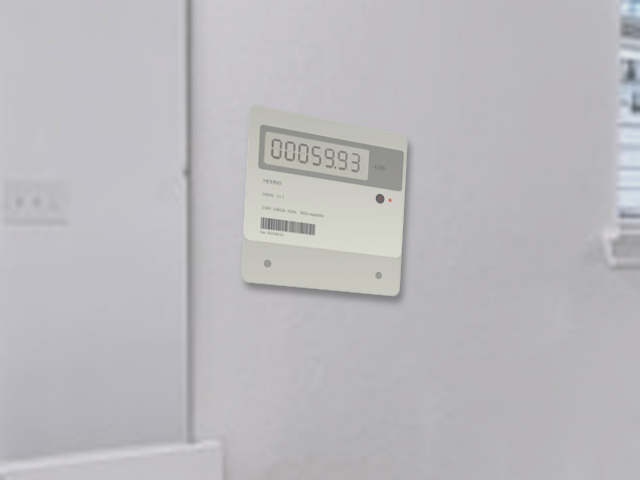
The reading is {"value": 59.93, "unit": "kWh"}
